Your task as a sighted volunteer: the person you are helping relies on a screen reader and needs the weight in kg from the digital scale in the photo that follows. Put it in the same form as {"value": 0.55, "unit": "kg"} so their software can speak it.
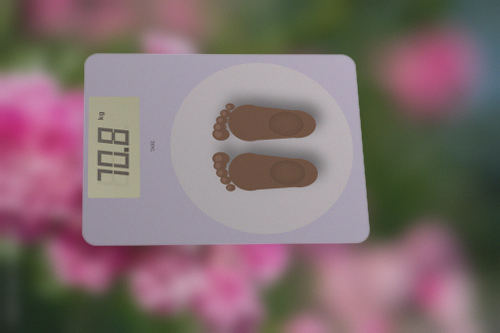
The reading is {"value": 70.8, "unit": "kg"}
